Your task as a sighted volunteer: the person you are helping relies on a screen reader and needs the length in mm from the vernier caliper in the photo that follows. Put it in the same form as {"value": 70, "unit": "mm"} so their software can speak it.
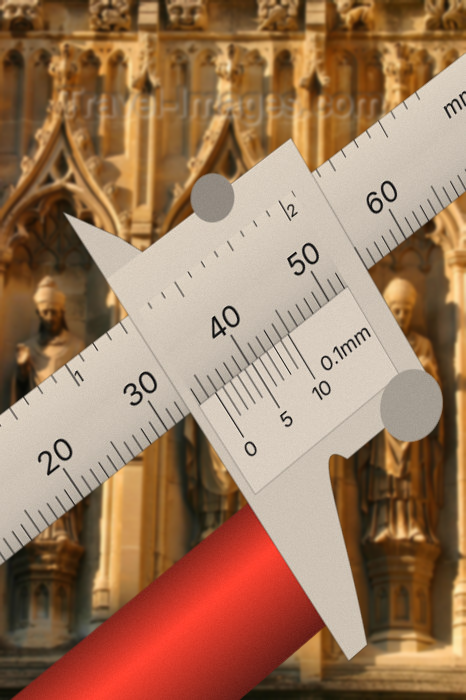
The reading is {"value": 35.8, "unit": "mm"}
